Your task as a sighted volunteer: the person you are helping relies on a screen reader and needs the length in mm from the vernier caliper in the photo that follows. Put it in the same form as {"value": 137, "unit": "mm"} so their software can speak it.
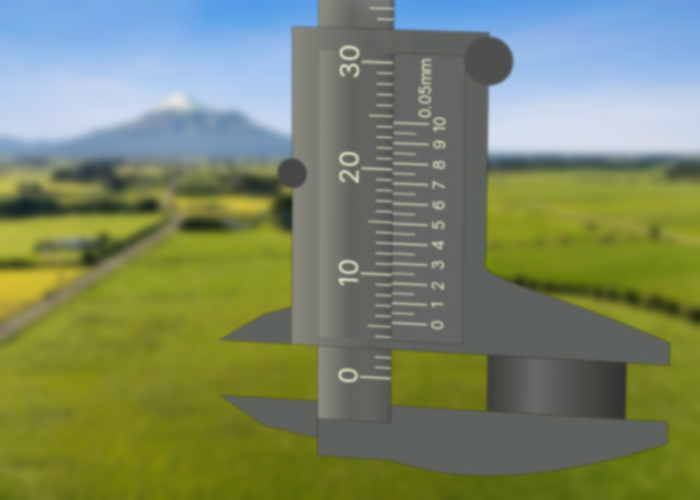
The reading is {"value": 5.4, "unit": "mm"}
